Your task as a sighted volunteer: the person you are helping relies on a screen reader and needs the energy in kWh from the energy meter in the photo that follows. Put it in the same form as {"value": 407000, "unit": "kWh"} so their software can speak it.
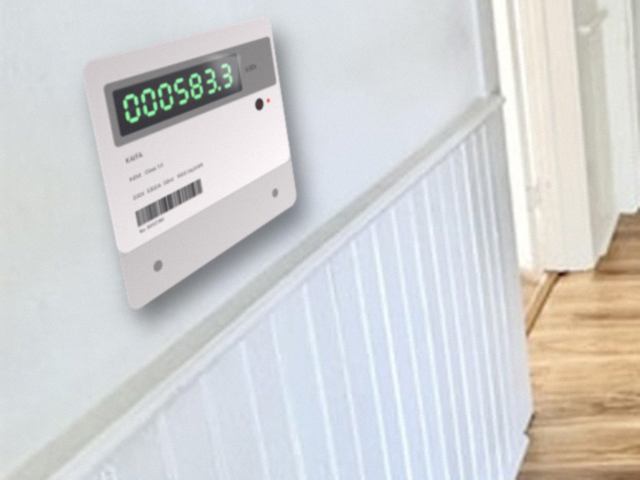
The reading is {"value": 583.3, "unit": "kWh"}
